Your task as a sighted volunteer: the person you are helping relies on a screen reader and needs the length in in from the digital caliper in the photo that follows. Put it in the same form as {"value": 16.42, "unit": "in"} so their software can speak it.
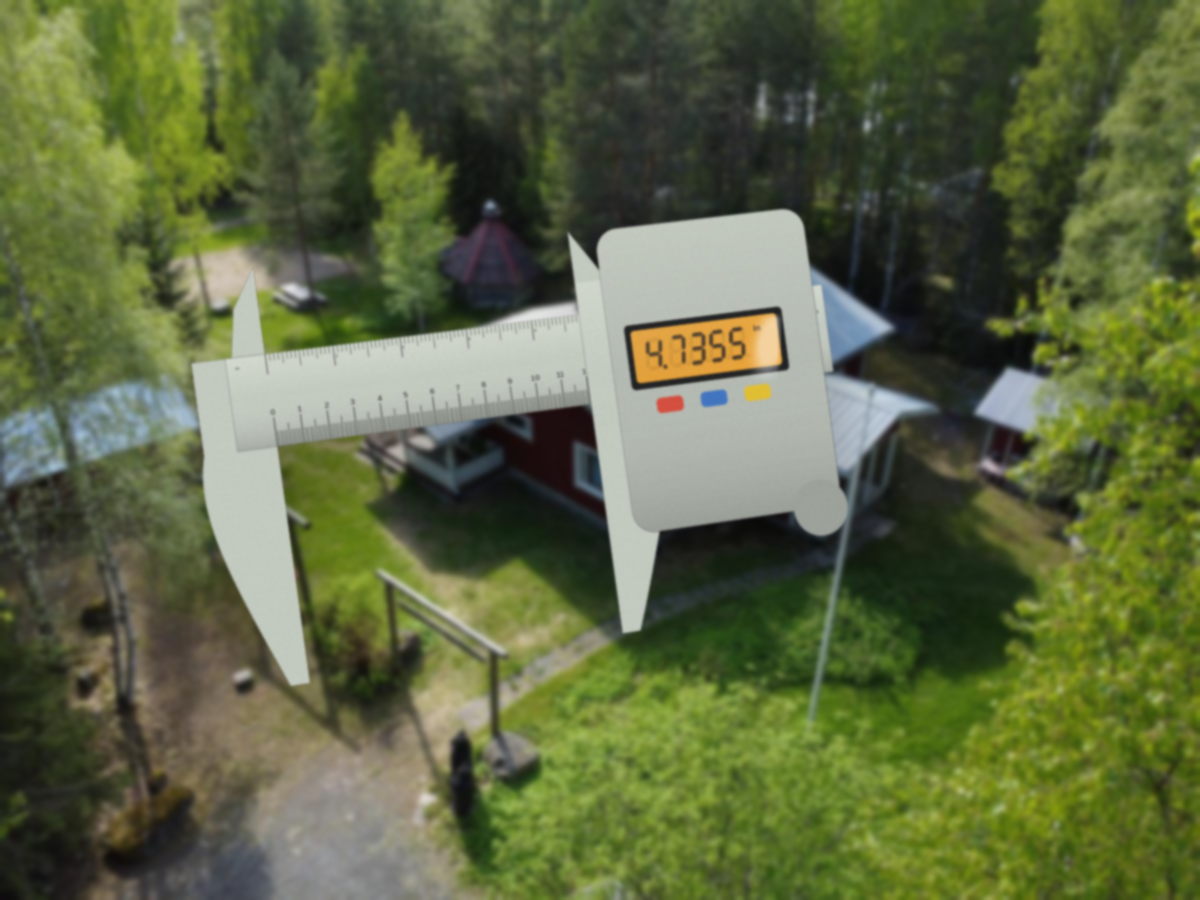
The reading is {"value": 4.7355, "unit": "in"}
